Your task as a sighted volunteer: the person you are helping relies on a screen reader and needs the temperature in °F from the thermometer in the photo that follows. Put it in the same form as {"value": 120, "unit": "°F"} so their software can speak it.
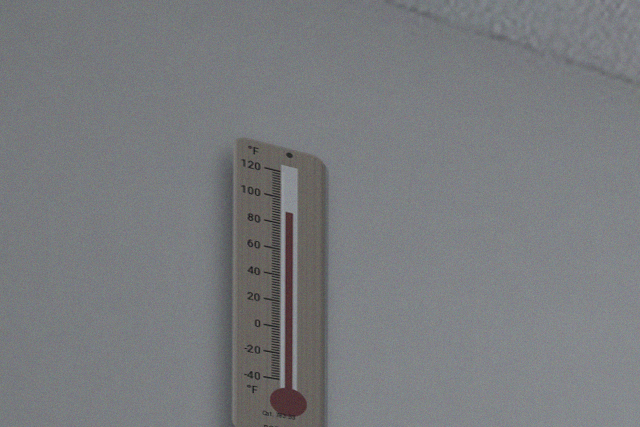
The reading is {"value": 90, "unit": "°F"}
